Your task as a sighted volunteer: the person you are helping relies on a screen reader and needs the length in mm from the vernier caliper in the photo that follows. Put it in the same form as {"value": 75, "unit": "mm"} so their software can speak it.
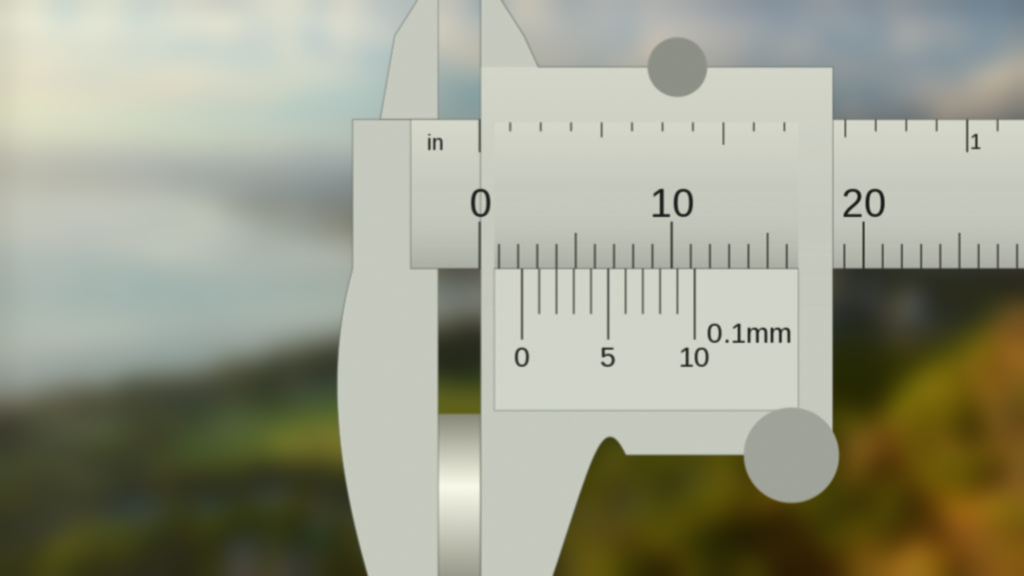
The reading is {"value": 2.2, "unit": "mm"}
